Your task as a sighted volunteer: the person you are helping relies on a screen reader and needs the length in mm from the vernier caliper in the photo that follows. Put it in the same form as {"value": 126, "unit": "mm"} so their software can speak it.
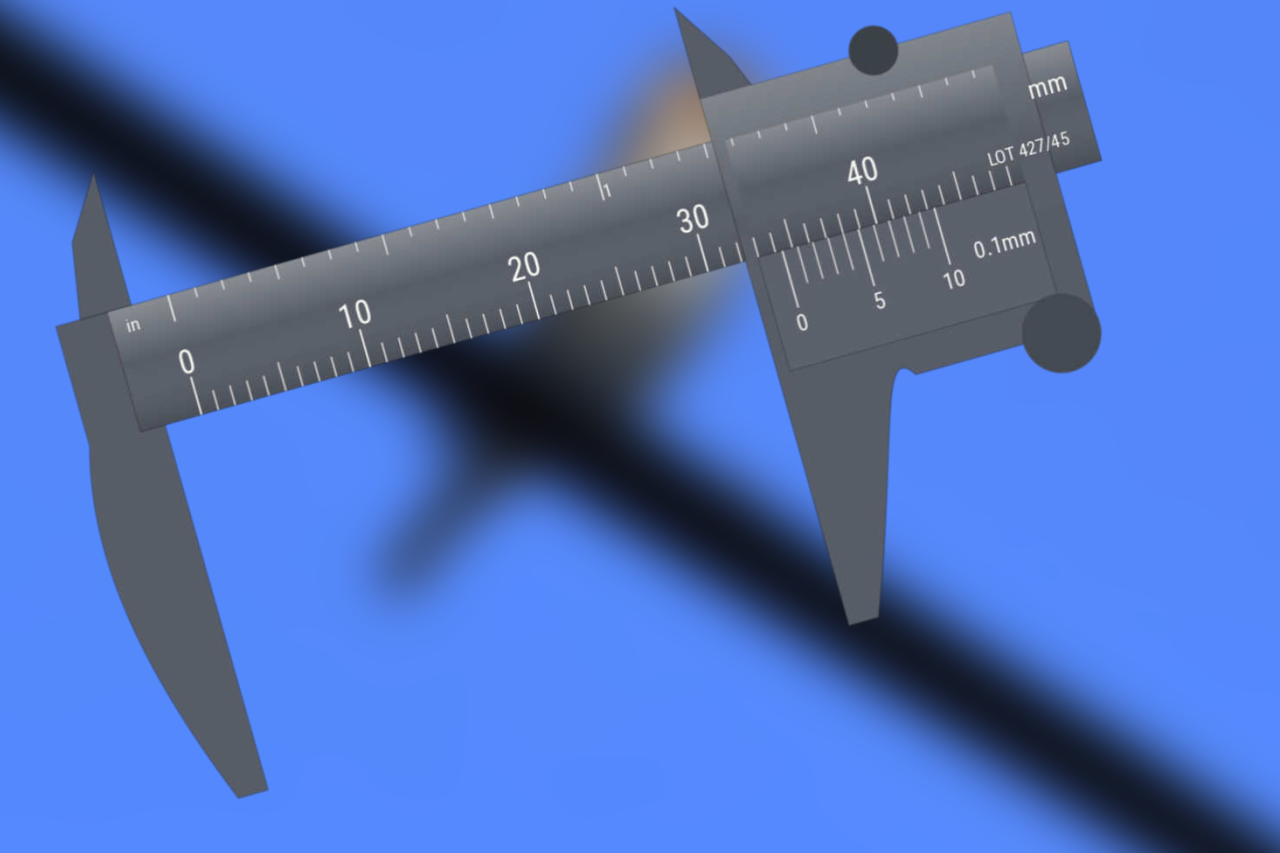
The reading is {"value": 34.4, "unit": "mm"}
